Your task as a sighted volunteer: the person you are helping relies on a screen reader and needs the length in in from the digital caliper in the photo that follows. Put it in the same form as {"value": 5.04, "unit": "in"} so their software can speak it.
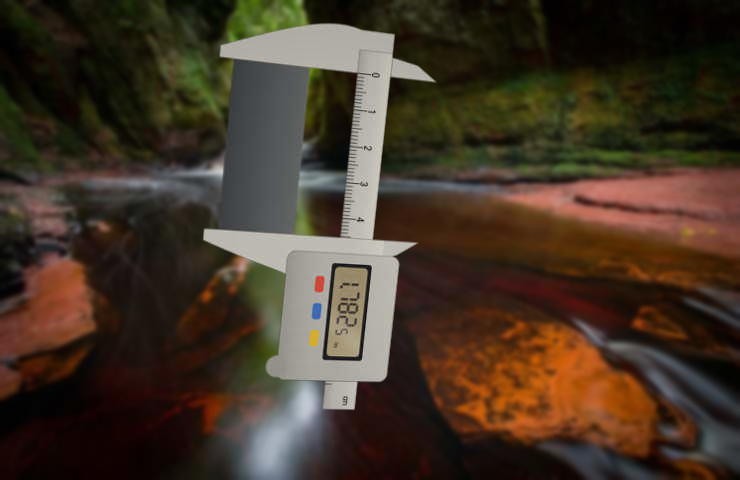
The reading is {"value": 1.7825, "unit": "in"}
